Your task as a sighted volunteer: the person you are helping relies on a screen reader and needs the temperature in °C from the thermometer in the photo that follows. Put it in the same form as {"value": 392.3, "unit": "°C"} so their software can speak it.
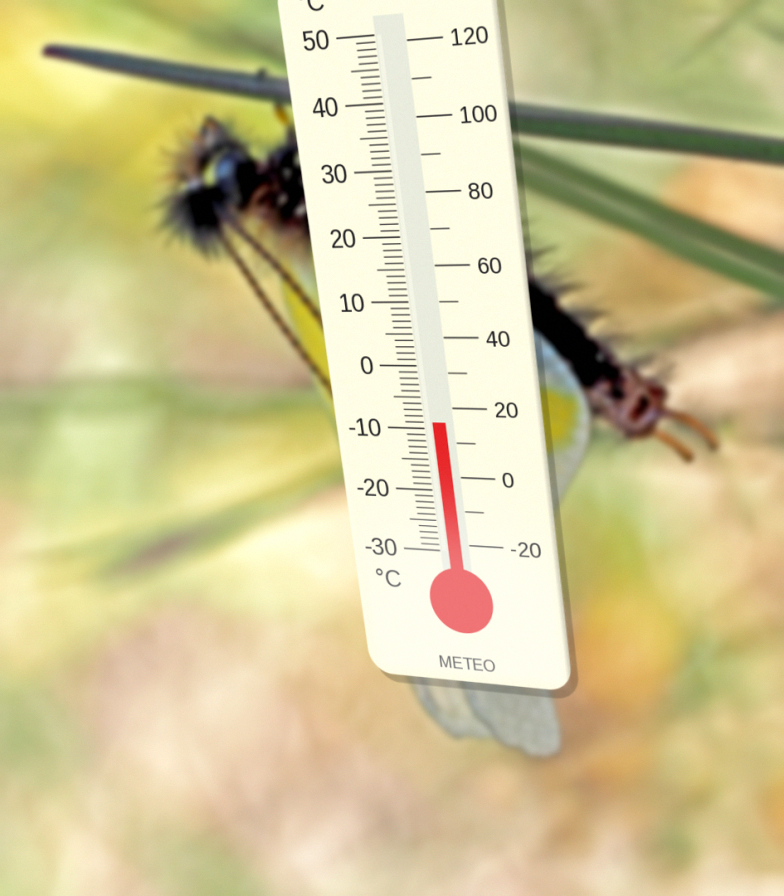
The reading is {"value": -9, "unit": "°C"}
